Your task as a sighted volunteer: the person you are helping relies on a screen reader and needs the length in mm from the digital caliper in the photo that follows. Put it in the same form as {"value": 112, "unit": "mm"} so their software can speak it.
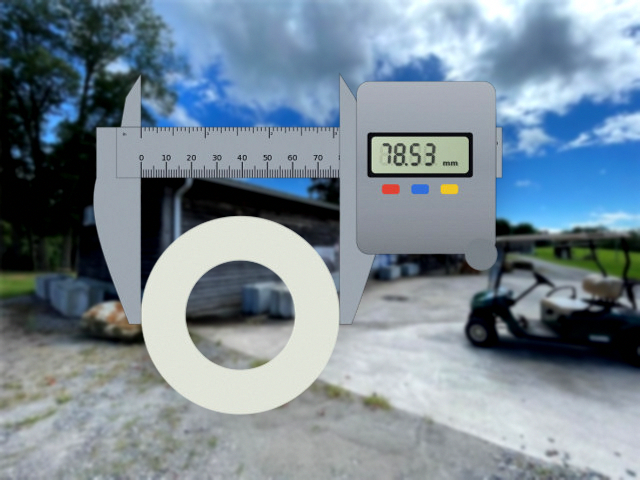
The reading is {"value": 78.53, "unit": "mm"}
